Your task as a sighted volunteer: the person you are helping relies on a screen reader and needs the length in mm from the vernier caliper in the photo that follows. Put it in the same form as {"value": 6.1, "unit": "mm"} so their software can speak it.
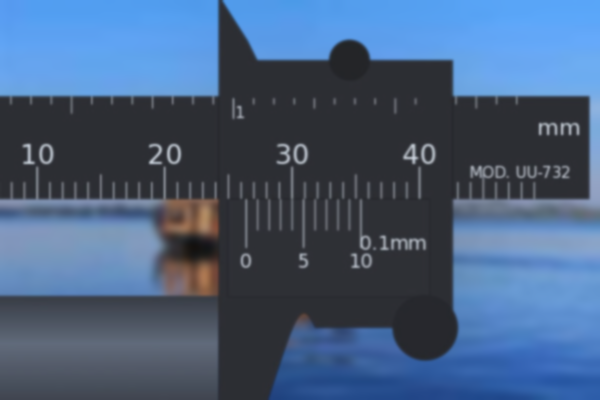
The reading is {"value": 26.4, "unit": "mm"}
